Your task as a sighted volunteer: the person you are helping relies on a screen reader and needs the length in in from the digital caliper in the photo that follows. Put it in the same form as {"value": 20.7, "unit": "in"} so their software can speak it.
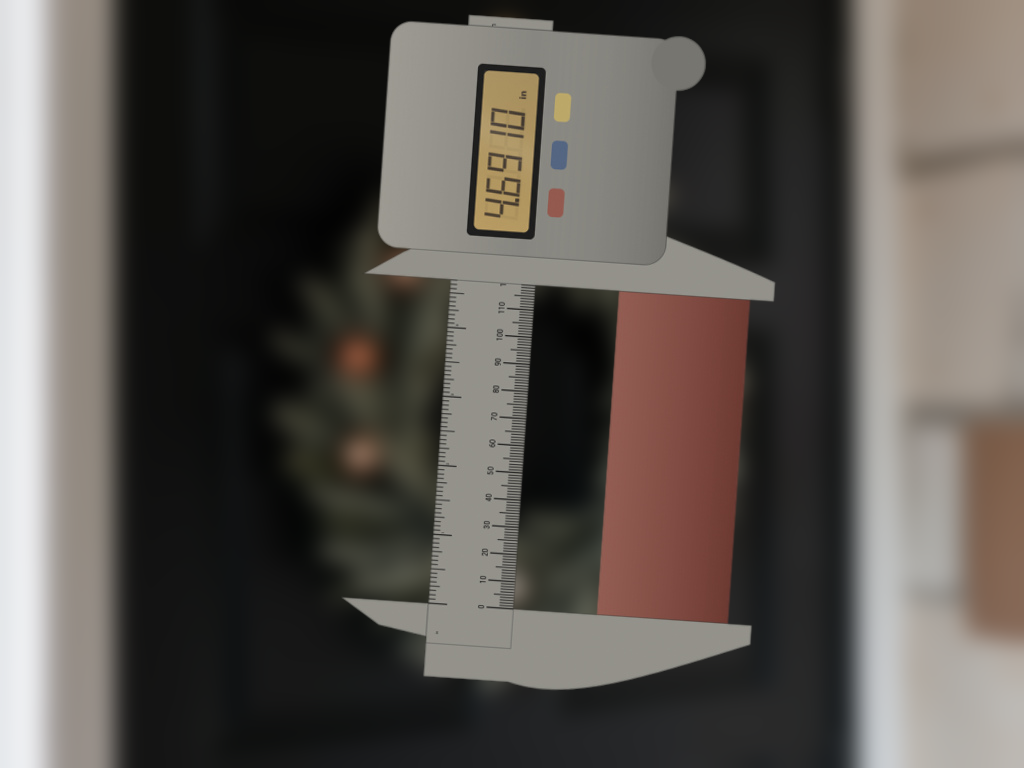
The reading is {"value": 4.6910, "unit": "in"}
